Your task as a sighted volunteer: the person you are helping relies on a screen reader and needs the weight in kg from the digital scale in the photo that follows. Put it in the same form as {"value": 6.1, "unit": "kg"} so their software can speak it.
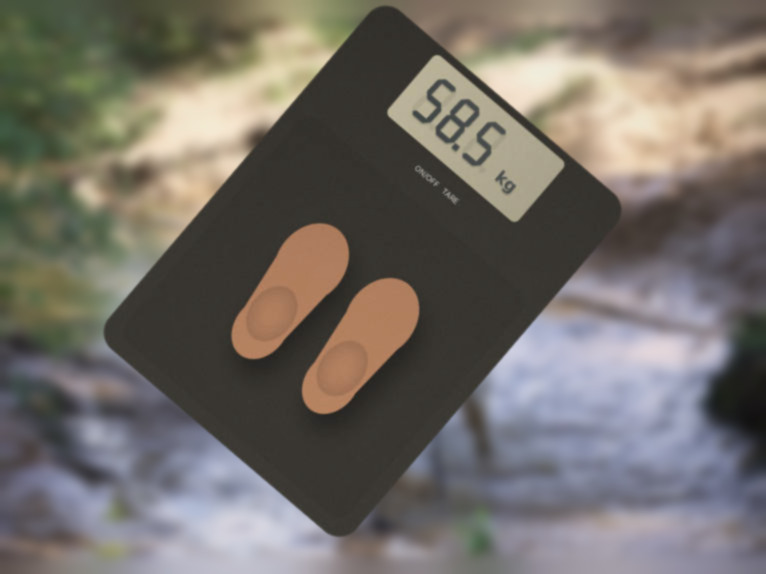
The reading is {"value": 58.5, "unit": "kg"}
